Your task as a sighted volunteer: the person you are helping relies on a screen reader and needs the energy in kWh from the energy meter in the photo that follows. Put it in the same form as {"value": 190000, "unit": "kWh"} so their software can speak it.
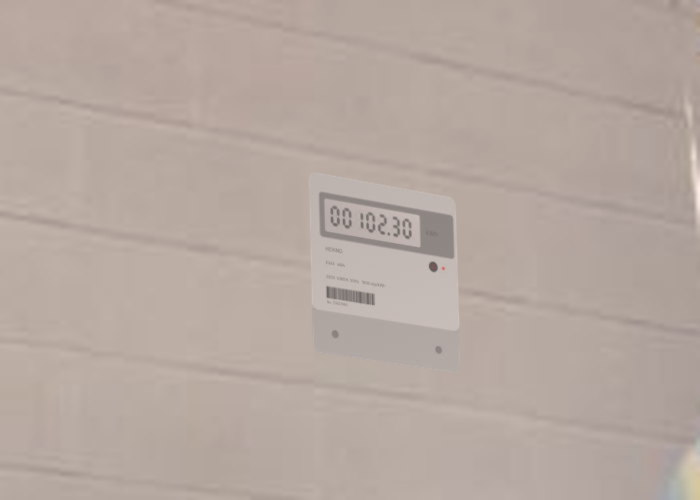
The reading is {"value": 102.30, "unit": "kWh"}
